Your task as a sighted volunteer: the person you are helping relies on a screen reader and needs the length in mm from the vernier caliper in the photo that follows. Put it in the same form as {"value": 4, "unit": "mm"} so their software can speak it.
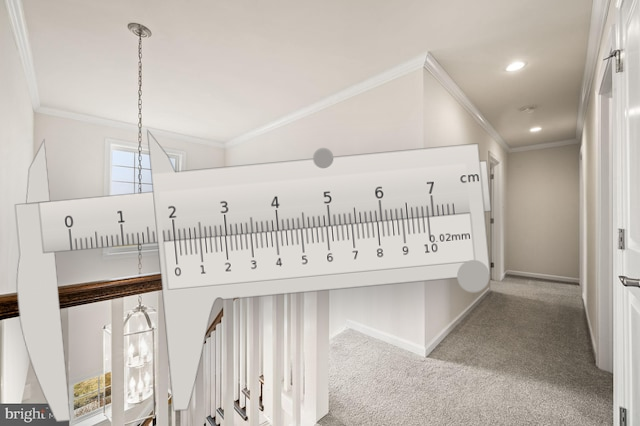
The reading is {"value": 20.0, "unit": "mm"}
